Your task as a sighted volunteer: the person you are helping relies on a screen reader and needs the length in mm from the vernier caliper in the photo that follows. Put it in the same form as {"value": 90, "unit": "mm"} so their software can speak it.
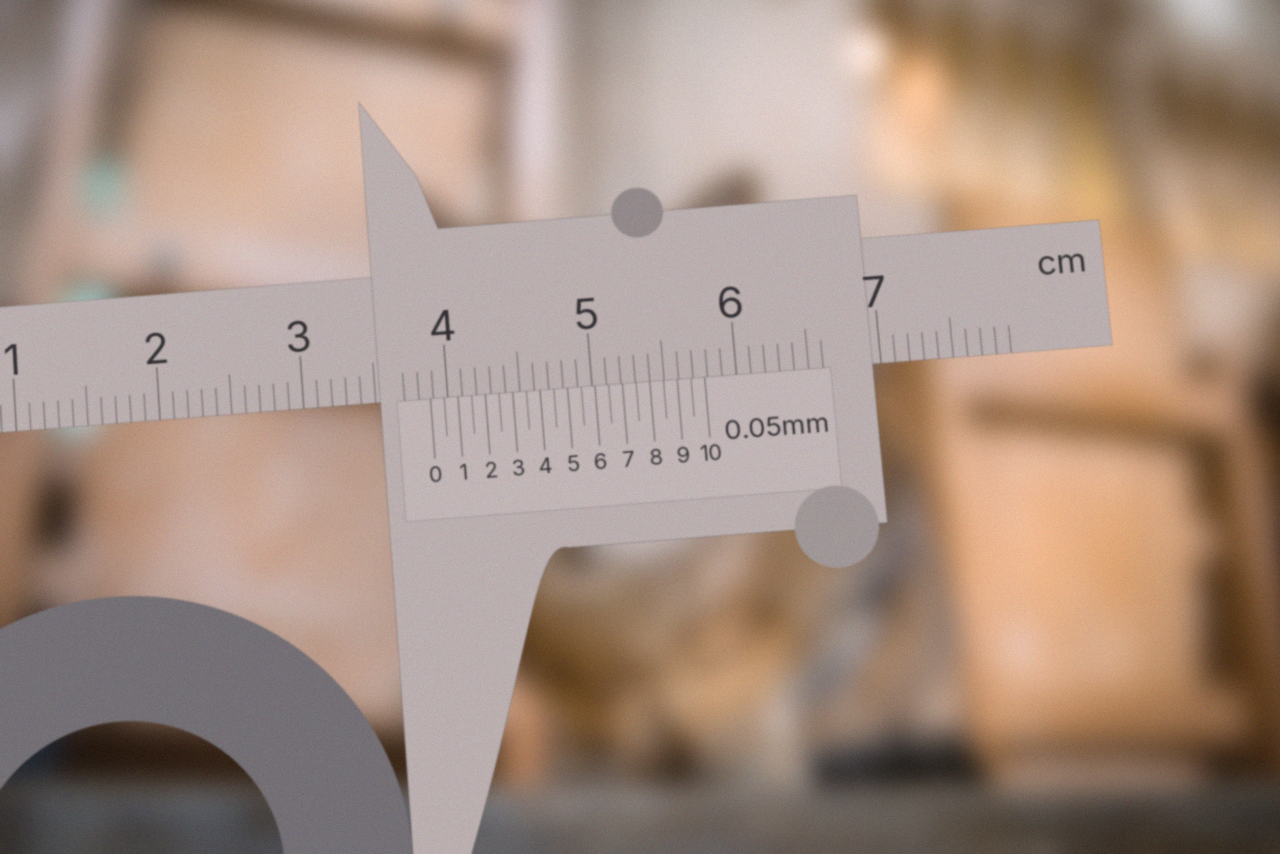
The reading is {"value": 38.8, "unit": "mm"}
